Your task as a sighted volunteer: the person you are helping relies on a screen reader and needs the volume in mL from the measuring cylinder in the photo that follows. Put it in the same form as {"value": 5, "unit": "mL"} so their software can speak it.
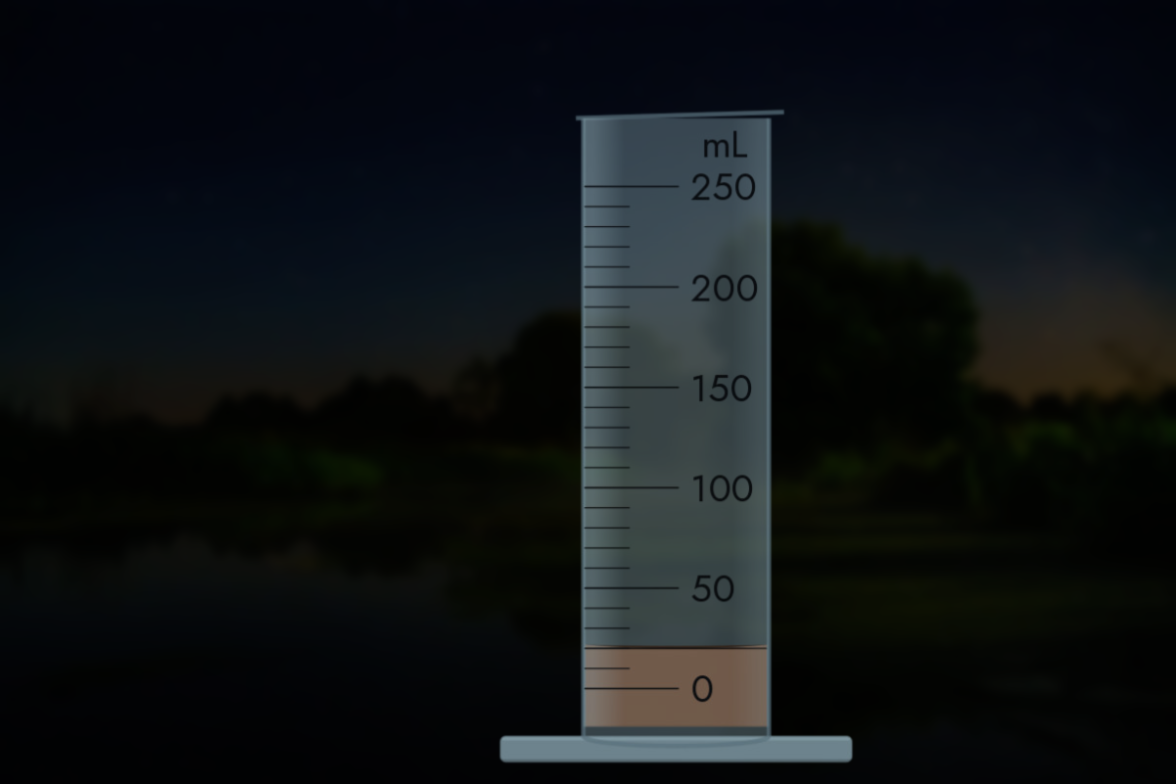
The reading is {"value": 20, "unit": "mL"}
